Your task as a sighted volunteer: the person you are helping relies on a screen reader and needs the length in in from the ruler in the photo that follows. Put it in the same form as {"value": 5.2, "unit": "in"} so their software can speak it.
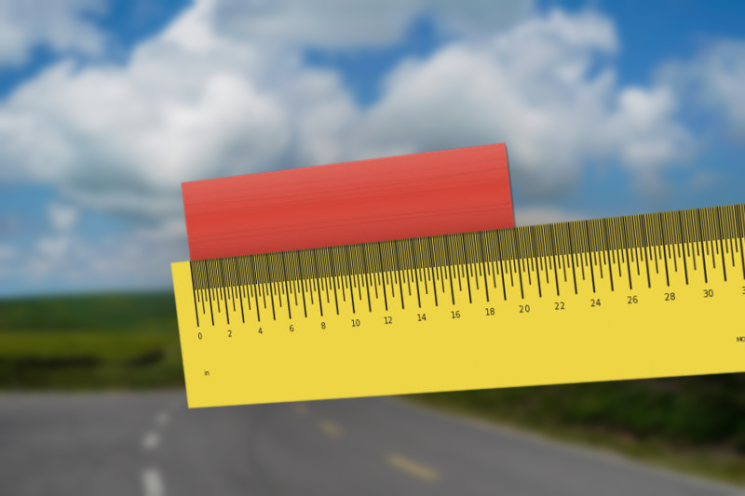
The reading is {"value": 20, "unit": "in"}
